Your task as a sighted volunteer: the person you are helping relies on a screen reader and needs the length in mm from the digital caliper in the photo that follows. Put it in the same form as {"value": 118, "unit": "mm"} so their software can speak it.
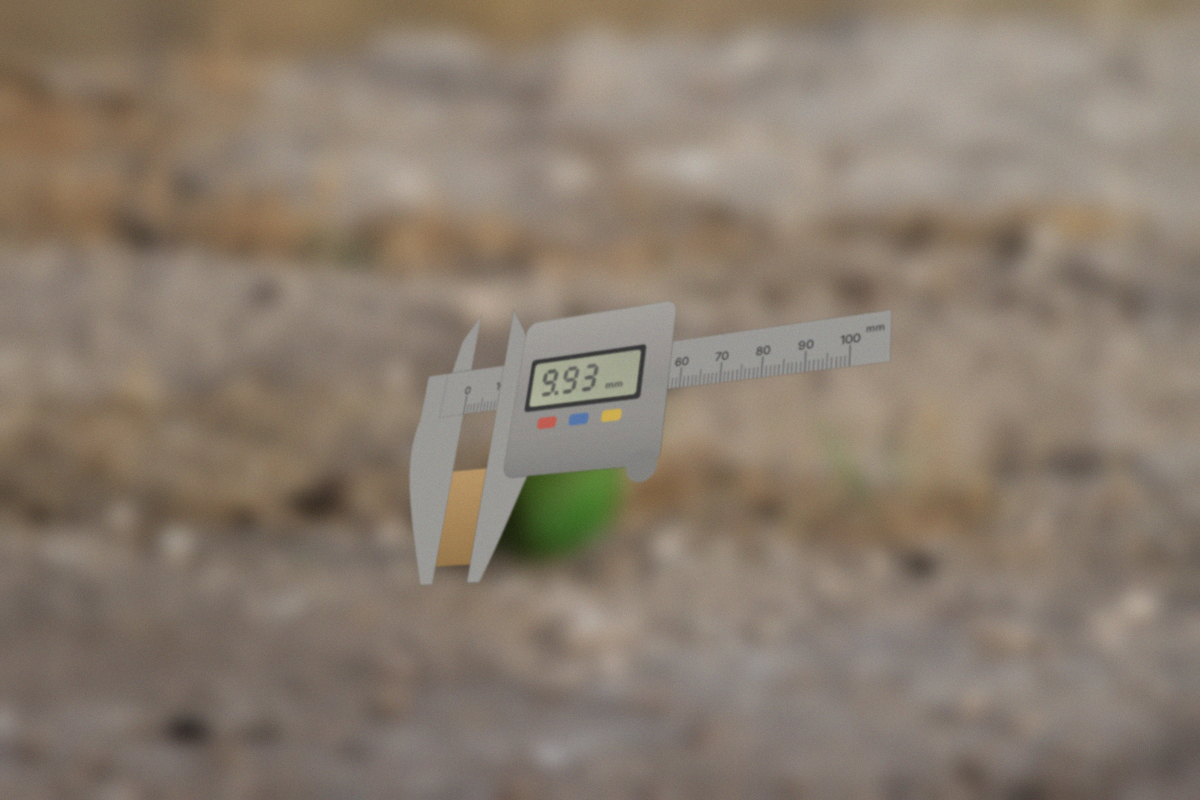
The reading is {"value": 9.93, "unit": "mm"}
